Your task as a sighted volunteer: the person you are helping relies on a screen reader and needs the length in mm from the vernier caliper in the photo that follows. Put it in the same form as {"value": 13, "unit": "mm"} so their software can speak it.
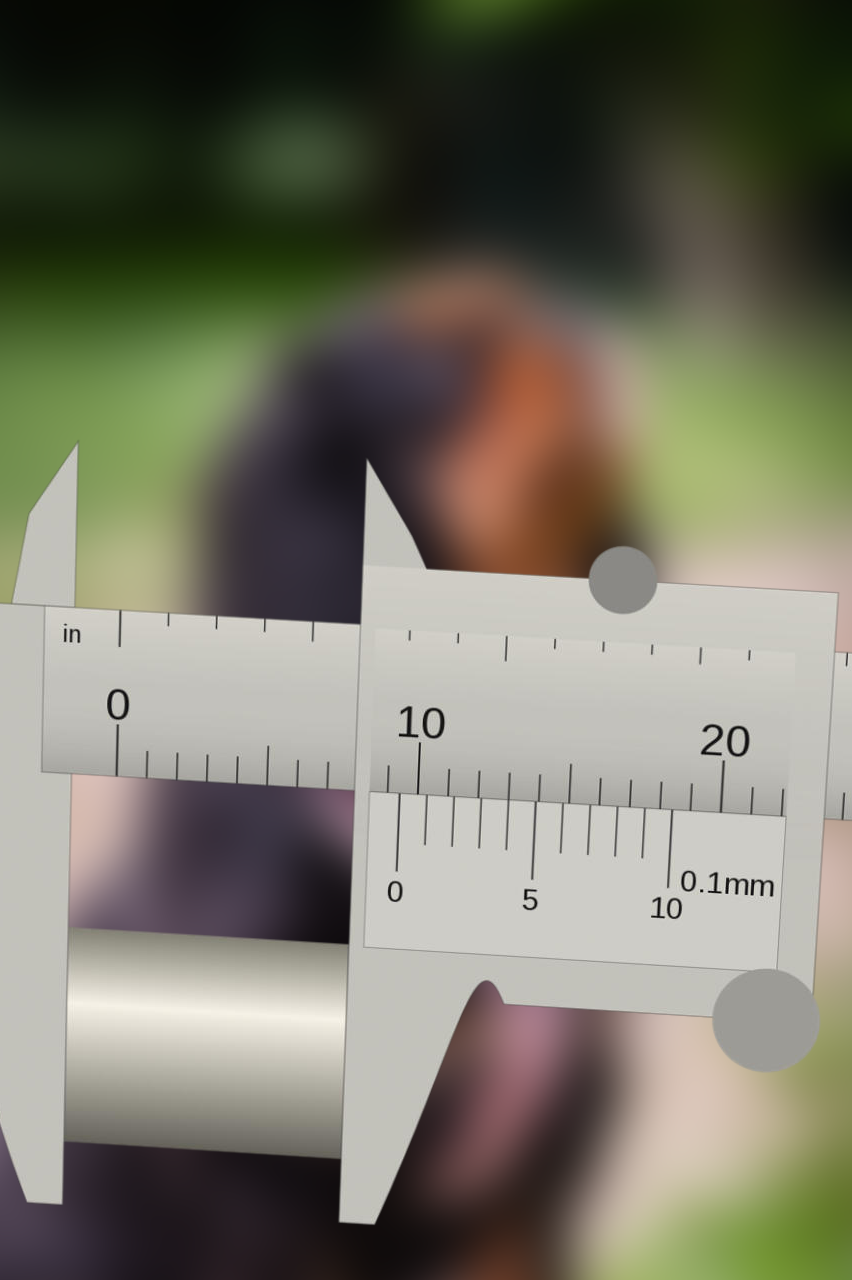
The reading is {"value": 9.4, "unit": "mm"}
